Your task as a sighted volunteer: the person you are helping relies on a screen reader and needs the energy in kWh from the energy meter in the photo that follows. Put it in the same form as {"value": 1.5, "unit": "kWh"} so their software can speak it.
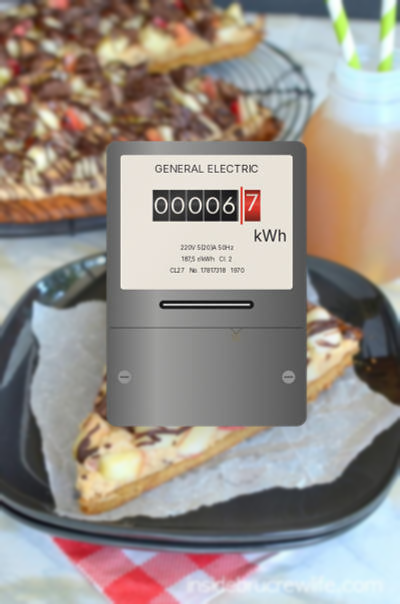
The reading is {"value": 6.7, "unit": "kWh"}
